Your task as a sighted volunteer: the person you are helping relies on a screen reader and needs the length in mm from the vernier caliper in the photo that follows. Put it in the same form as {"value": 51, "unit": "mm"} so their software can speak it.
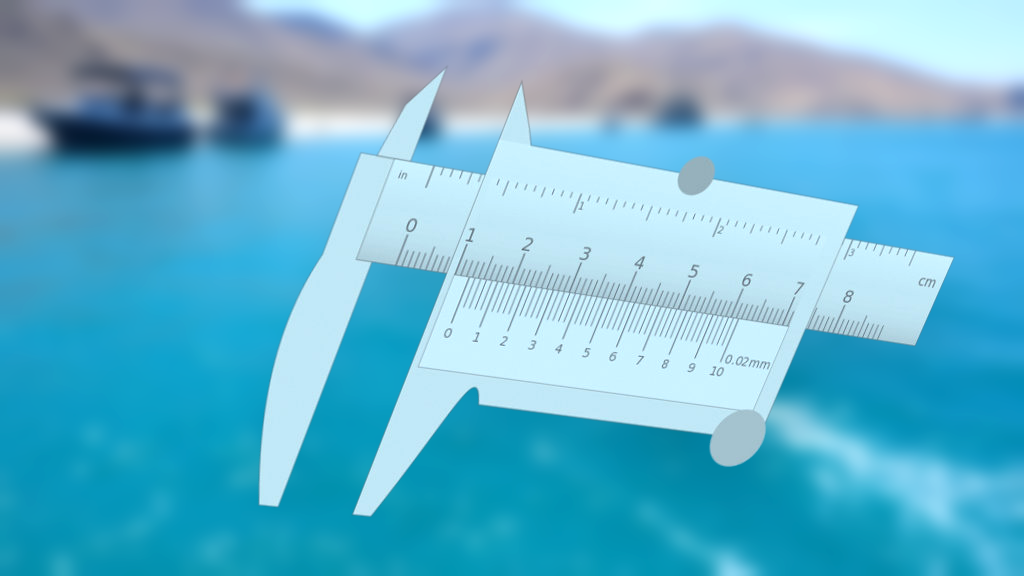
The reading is {"value": 12.5, "unit": "mm"}
